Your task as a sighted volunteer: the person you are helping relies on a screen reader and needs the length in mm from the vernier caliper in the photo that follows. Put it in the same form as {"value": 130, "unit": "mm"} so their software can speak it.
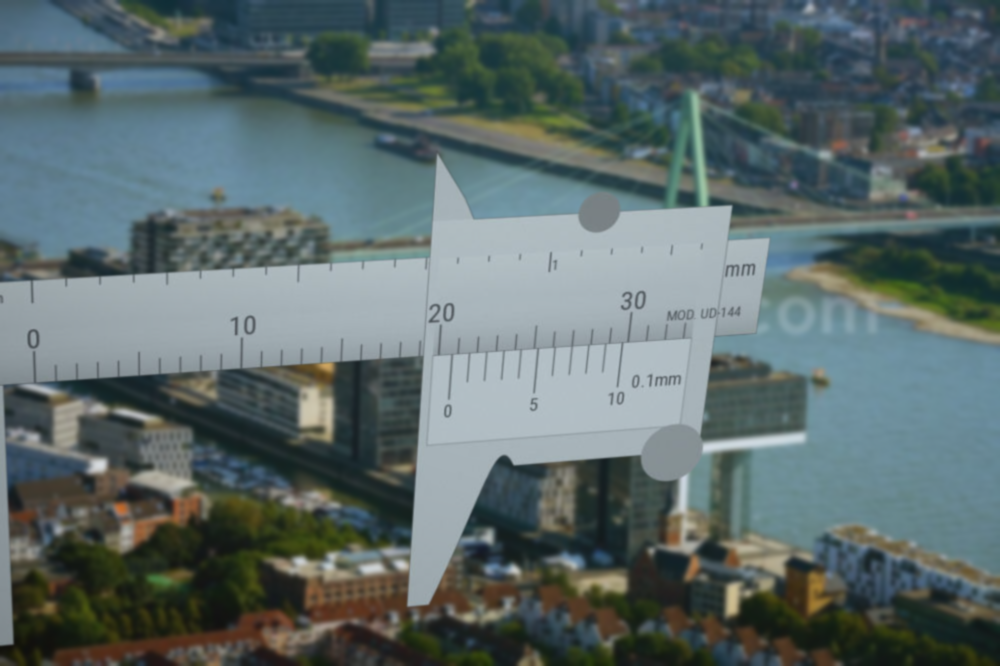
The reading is {"value": 20.7, "unit": "mm"}
